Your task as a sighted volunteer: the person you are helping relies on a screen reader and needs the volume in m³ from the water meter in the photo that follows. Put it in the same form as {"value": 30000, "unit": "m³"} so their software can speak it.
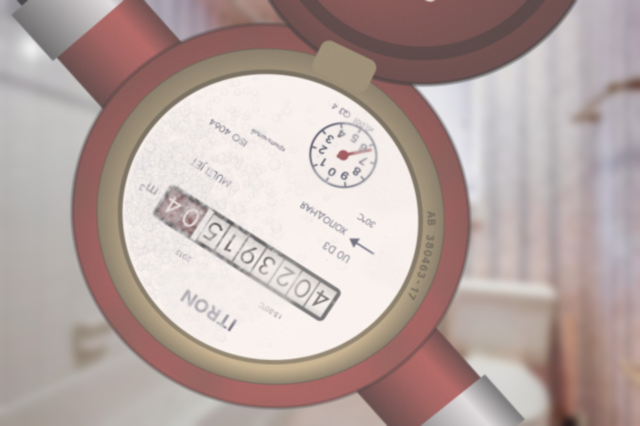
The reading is {"value": 4023915.046, "unit": "m³"}
